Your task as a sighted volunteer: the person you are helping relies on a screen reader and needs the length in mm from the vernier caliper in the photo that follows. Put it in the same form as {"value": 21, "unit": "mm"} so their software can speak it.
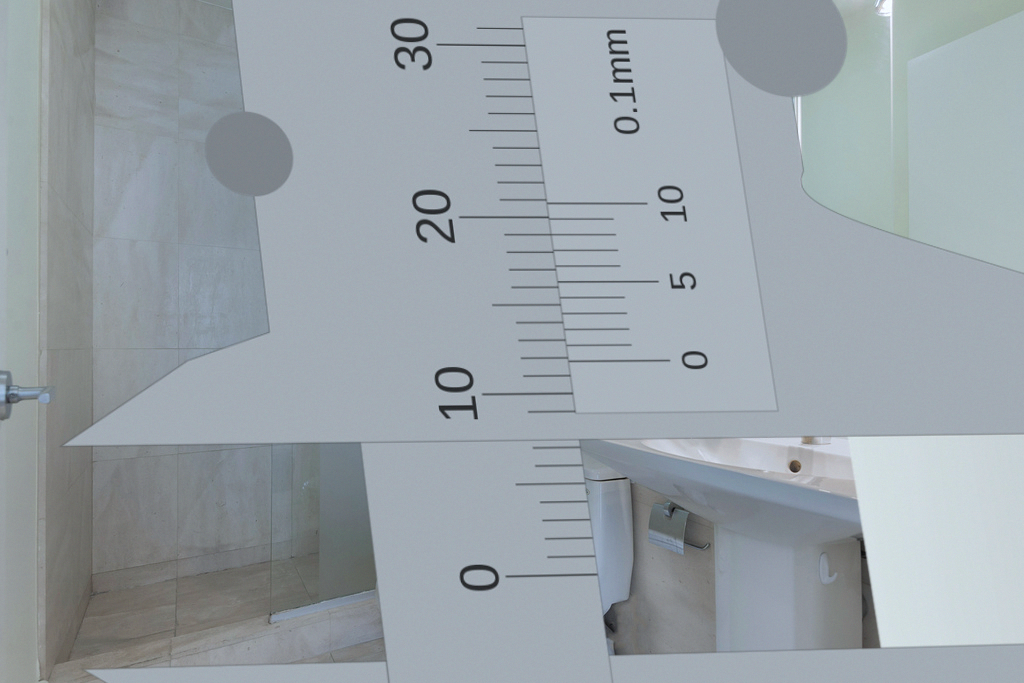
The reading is {"value": 11.8, "unit": "mm"}
